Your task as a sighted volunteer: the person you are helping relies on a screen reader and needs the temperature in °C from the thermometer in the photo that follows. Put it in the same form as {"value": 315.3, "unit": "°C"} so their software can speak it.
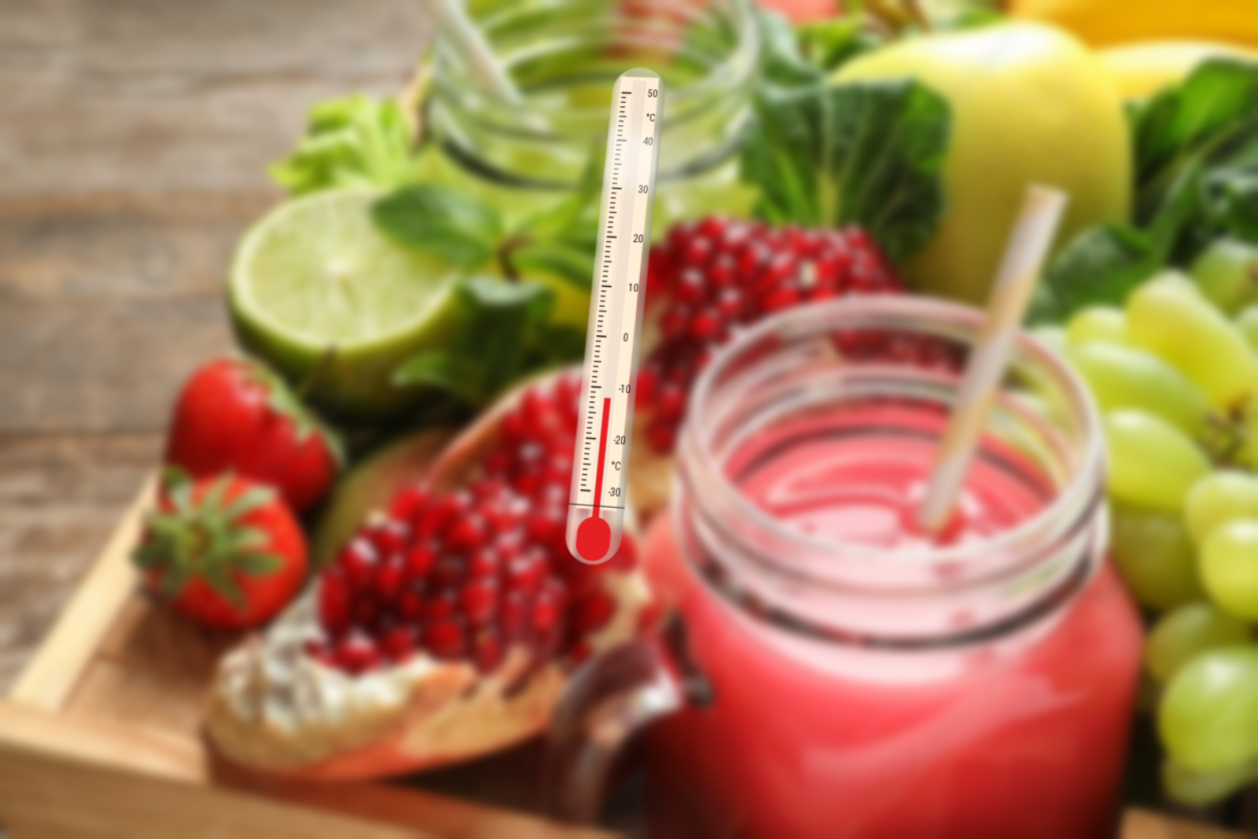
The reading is {"value": -12, "unit": "°C"}
